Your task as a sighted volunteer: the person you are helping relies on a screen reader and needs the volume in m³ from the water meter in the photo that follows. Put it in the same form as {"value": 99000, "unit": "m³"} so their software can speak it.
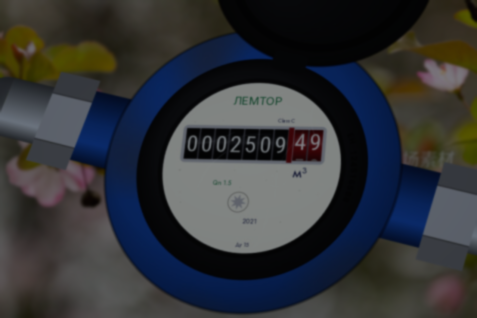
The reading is {"value": 2509.49, "unit": "m³"}
